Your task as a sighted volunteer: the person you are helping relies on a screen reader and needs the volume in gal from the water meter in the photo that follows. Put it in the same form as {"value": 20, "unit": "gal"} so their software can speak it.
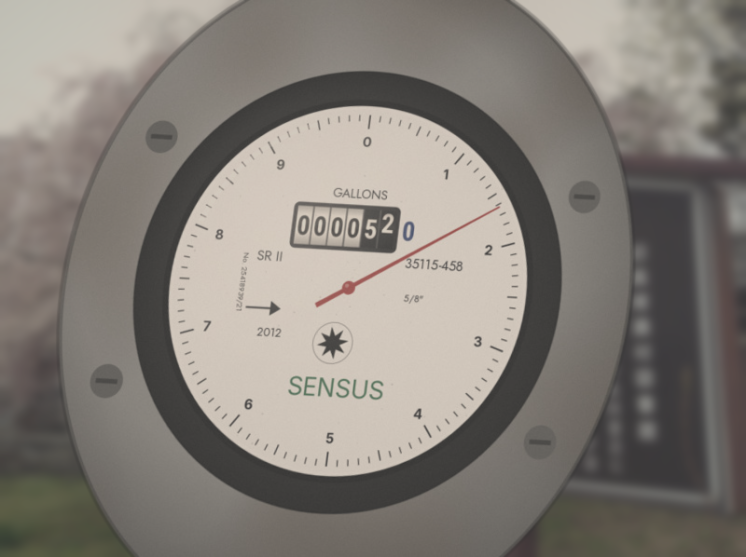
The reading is {"value": 521.6, "unit": "gal"}
